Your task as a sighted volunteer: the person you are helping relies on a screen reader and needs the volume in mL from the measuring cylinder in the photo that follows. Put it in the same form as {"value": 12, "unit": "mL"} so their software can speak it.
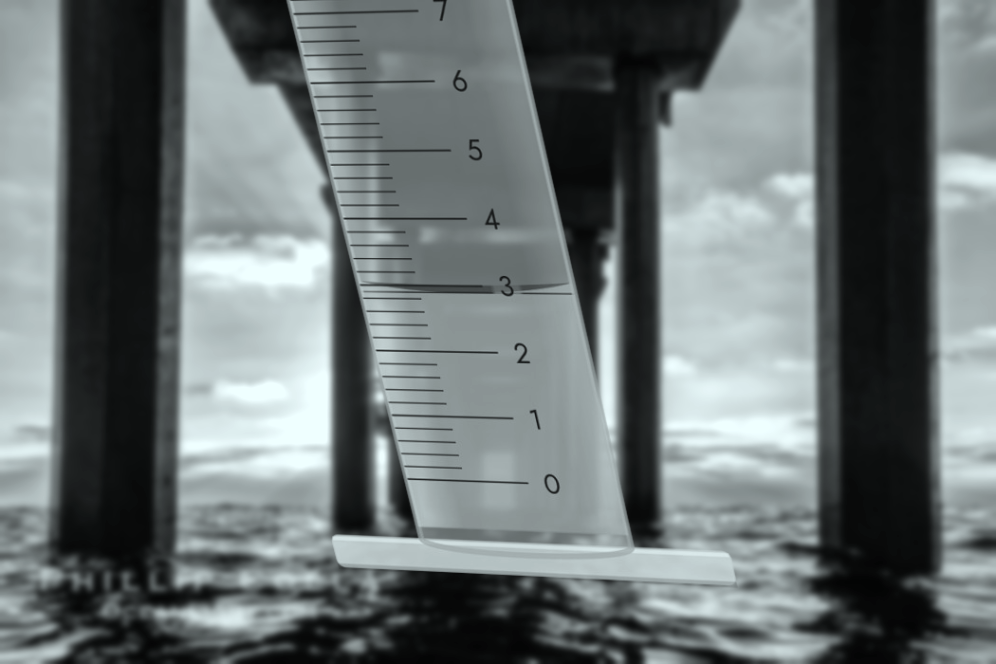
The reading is {"value": 2.9, "unit": "mL"}
